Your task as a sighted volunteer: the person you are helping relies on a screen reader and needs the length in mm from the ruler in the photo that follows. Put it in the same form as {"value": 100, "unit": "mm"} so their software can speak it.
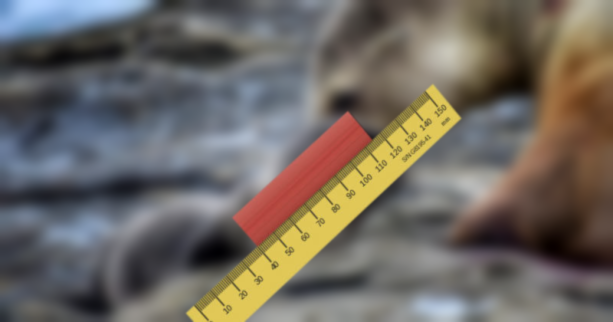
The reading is {"value": 75, "unit": "mm"}
